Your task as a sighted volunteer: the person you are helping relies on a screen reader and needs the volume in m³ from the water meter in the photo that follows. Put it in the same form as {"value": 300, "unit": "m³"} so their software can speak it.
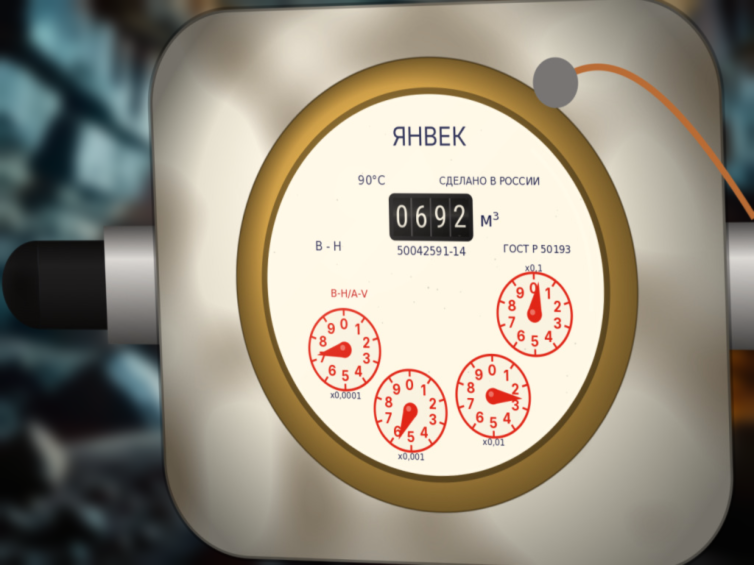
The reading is {"value": 692.0257, "unit": "m³"}
